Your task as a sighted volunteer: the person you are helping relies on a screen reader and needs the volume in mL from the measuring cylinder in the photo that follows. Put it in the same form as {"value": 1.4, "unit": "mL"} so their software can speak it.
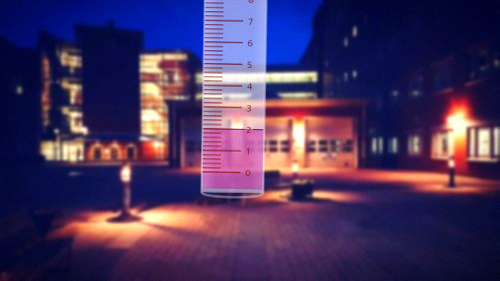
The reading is {"value": 2, "unit": "mL"}
